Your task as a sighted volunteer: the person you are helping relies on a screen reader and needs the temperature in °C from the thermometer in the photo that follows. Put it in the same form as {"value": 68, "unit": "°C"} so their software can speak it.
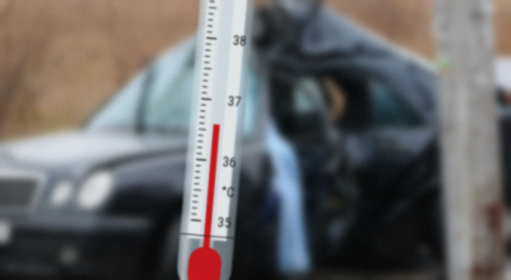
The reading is {"value": 36.6, "unit": "°C"}
